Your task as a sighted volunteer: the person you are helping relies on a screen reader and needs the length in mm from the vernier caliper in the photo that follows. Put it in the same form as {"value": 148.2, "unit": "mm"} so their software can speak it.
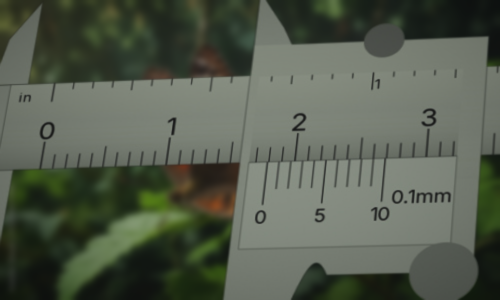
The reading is {"value": 17.9, "unit": "mm"}
